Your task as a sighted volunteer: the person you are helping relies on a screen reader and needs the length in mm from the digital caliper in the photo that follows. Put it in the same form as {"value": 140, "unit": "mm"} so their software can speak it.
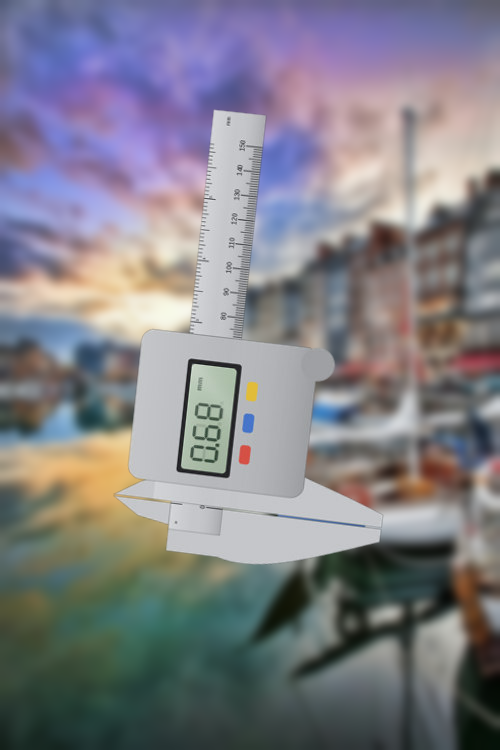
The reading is {"value": 0.68, "unit": "mm"}
